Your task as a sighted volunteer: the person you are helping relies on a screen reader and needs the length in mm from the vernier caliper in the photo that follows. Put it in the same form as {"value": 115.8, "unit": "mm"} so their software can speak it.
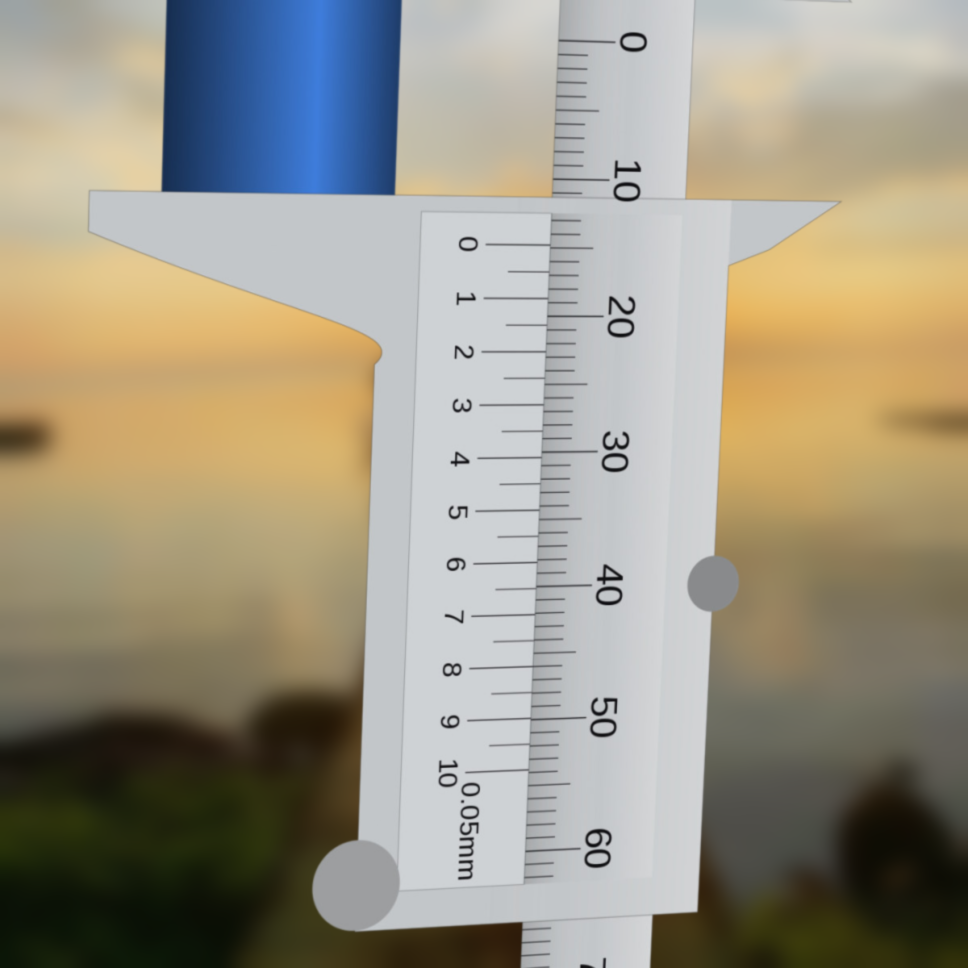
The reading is {"value": 14.8, "unit": "mm"}
